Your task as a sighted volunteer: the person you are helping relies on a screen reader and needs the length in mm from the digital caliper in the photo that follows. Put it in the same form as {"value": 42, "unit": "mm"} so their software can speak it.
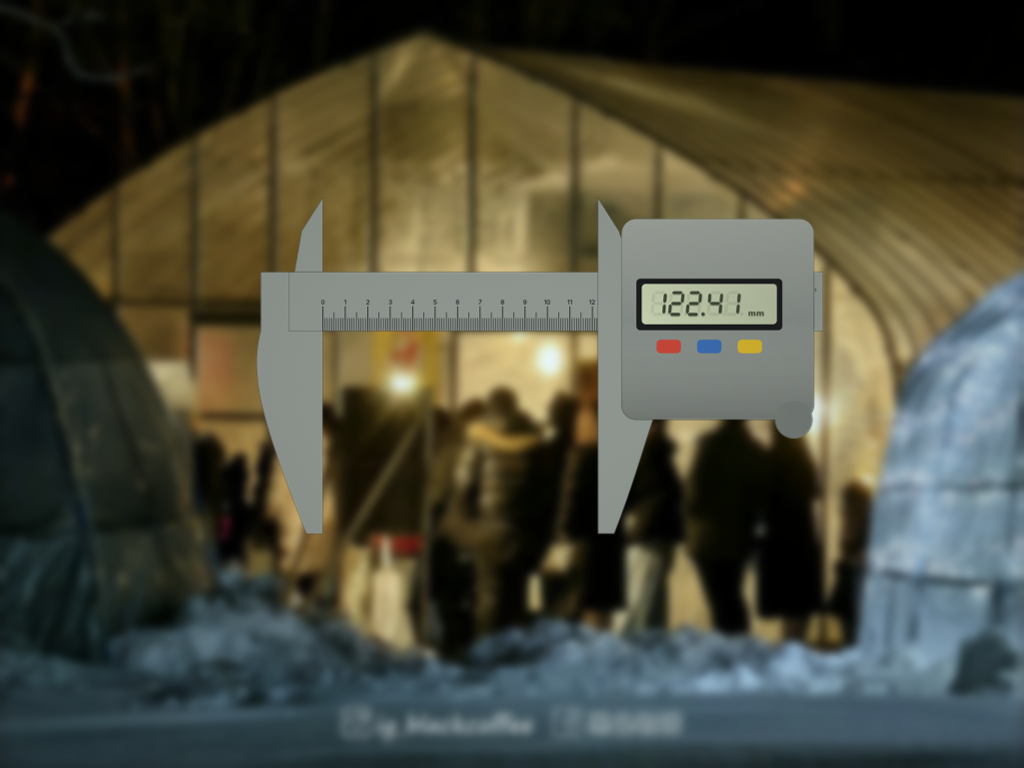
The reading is {"value": 122.41, "unit": "mm"}
